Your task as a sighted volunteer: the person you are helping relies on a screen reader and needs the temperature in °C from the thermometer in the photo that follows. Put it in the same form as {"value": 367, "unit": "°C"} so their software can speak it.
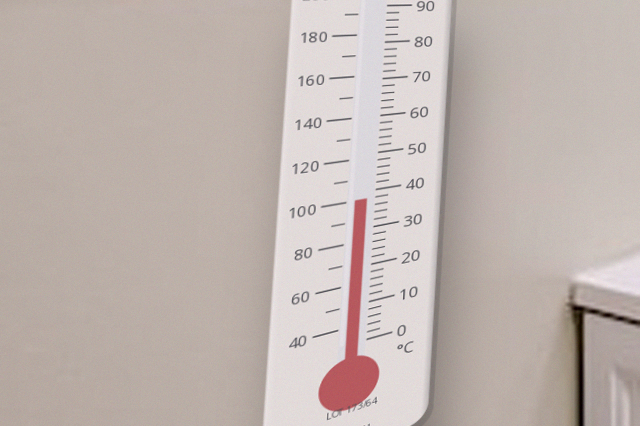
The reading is {"value": 38, "unit": "°C"}
